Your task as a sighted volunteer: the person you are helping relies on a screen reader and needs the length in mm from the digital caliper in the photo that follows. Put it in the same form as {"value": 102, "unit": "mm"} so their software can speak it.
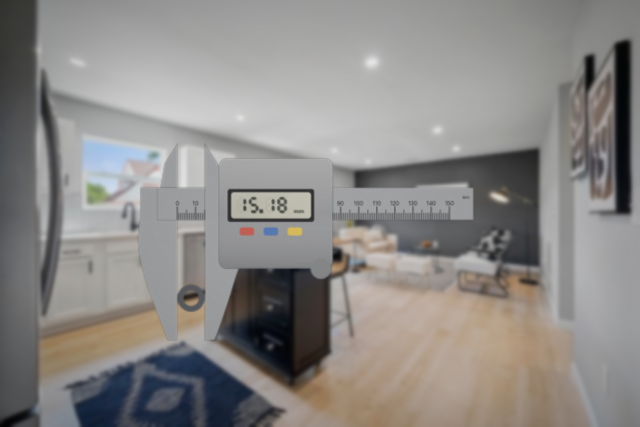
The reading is {"value": 15.18, "unit": "mm"}
